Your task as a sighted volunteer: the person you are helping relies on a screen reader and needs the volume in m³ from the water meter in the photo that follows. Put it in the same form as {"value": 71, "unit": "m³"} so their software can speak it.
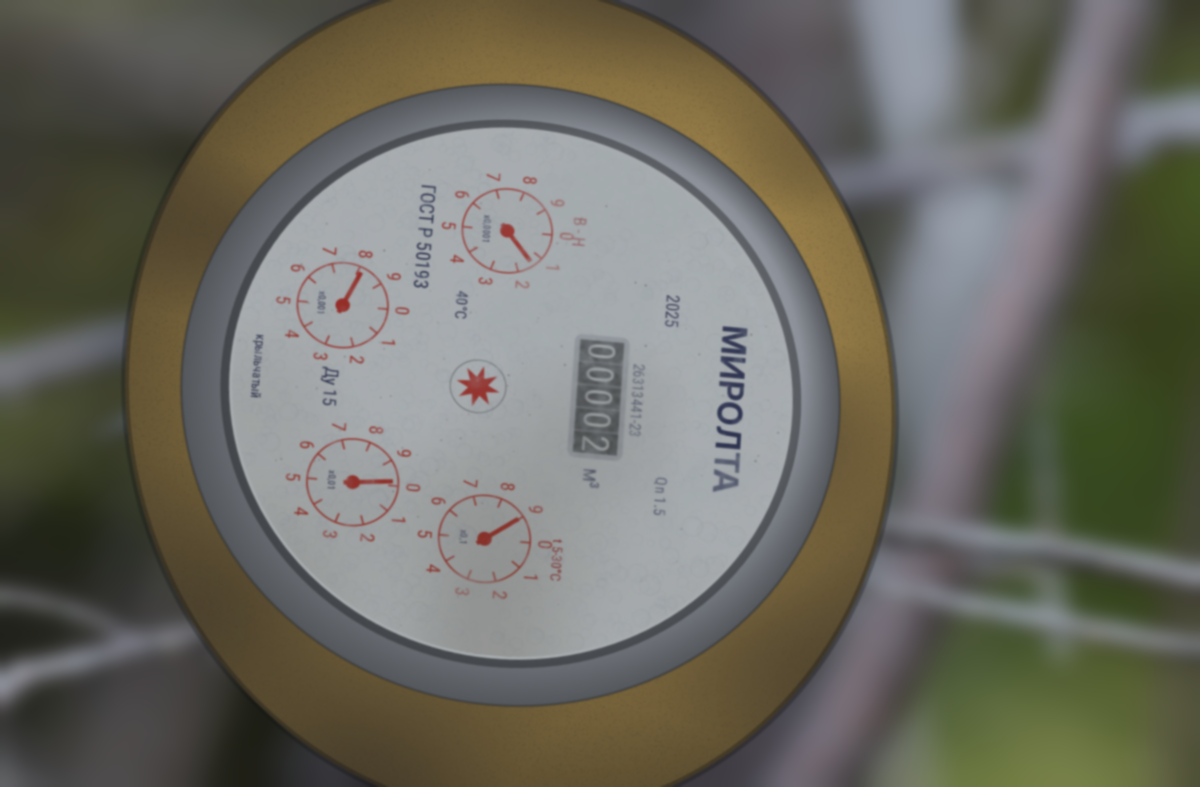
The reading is {"value": 2.8981, "unit": "m³"}
